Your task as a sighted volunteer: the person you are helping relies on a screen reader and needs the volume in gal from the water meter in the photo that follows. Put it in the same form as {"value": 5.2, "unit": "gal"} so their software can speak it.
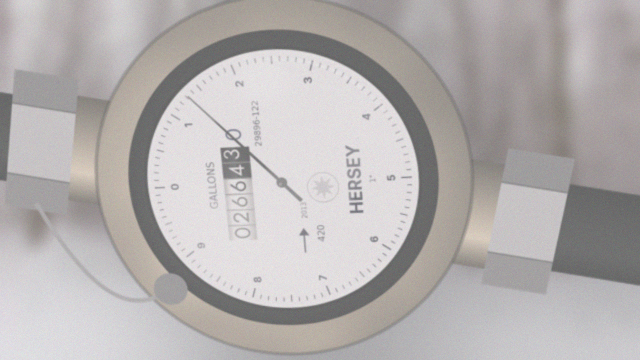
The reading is {"value": 266431.3, "unit": "gal"}
